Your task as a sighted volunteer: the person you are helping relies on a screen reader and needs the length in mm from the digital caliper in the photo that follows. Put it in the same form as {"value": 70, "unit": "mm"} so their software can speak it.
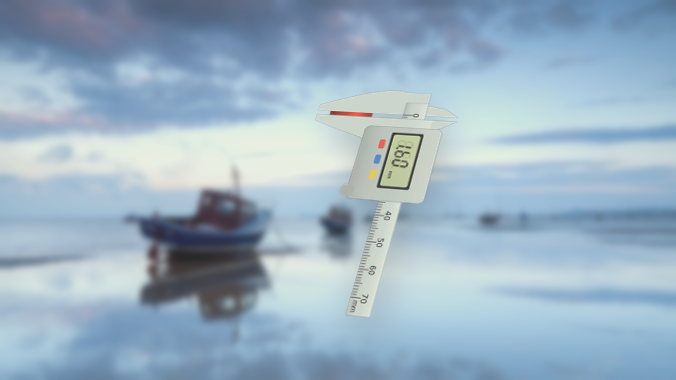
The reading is {"value": 1.60, "unit": "mm"}
